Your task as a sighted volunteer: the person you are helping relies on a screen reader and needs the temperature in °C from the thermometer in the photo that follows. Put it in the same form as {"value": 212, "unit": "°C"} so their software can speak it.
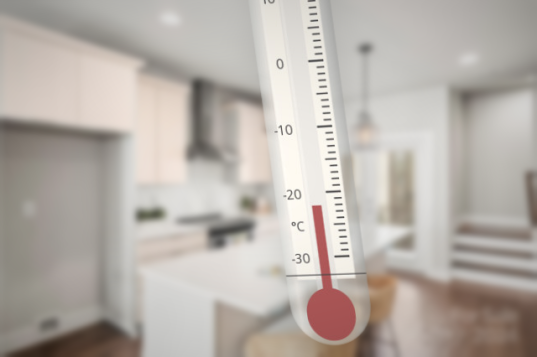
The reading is {"value": -22, "unit": "°C"}
